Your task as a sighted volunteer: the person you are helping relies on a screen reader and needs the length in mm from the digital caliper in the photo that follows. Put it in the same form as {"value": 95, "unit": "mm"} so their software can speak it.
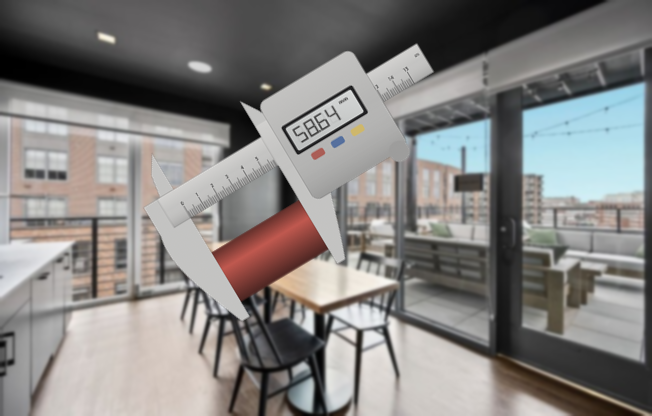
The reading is {"value": 58.64, "unit": "mm"}
